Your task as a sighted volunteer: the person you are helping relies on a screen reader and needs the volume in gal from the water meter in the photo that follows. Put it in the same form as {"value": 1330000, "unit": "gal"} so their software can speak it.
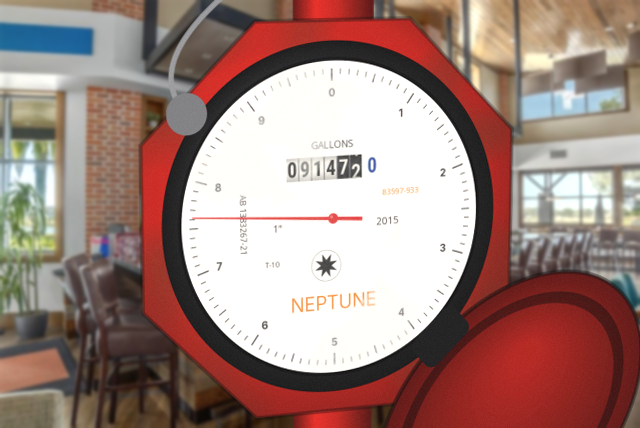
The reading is {"value": 914717.6, "unit": "gal"}
